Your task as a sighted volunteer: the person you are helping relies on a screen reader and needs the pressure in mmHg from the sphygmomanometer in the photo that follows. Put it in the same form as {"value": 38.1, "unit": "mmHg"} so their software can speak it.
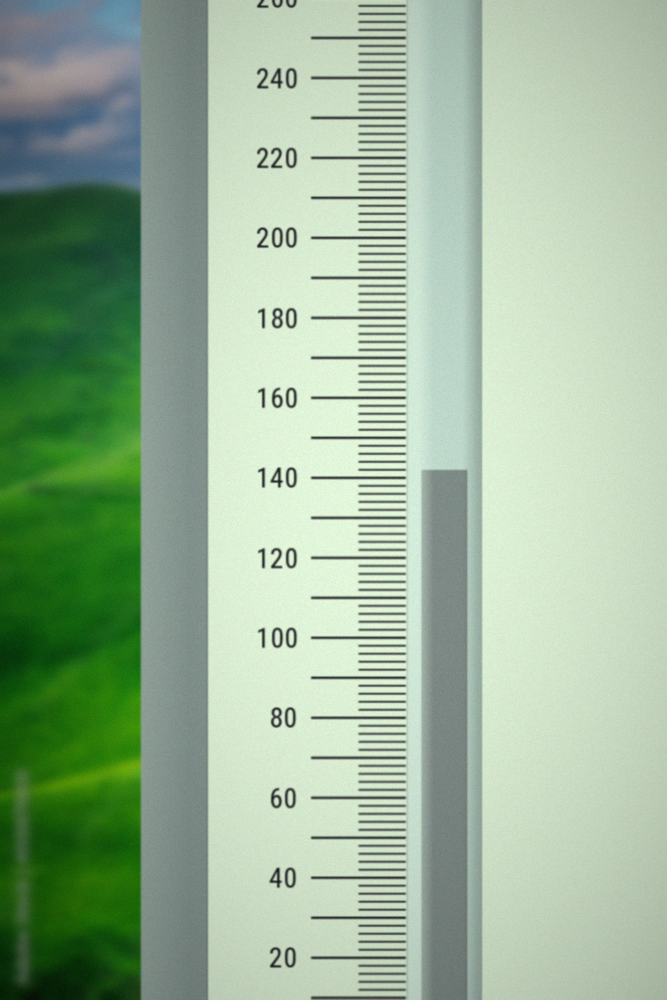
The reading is {"value": 142, "unit": "mmHg"}
